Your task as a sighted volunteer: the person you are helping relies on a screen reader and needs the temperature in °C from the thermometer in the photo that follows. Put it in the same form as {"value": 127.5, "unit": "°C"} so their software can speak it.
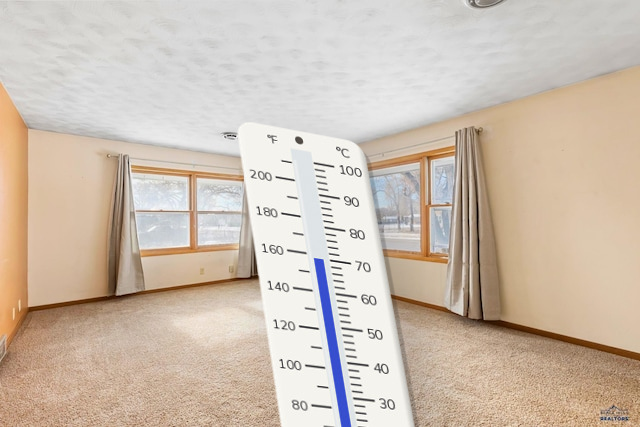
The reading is {"value": 70, "unit": "°C"}
